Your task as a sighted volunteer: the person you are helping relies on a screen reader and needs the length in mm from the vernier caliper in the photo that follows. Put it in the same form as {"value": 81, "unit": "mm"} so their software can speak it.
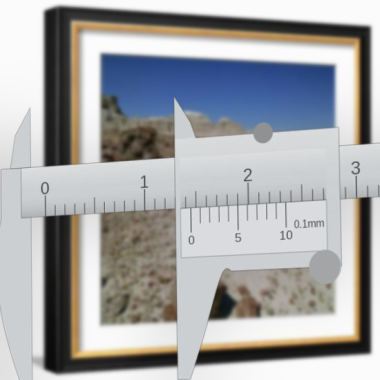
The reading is {"value": 14.5, "unit": "mm"}
